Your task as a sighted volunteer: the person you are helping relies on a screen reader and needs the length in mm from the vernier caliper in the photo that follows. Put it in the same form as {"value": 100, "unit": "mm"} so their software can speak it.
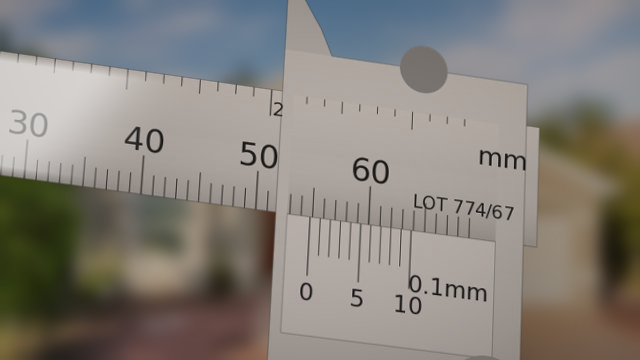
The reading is {"value": 54.8, "unit": "mm"}
